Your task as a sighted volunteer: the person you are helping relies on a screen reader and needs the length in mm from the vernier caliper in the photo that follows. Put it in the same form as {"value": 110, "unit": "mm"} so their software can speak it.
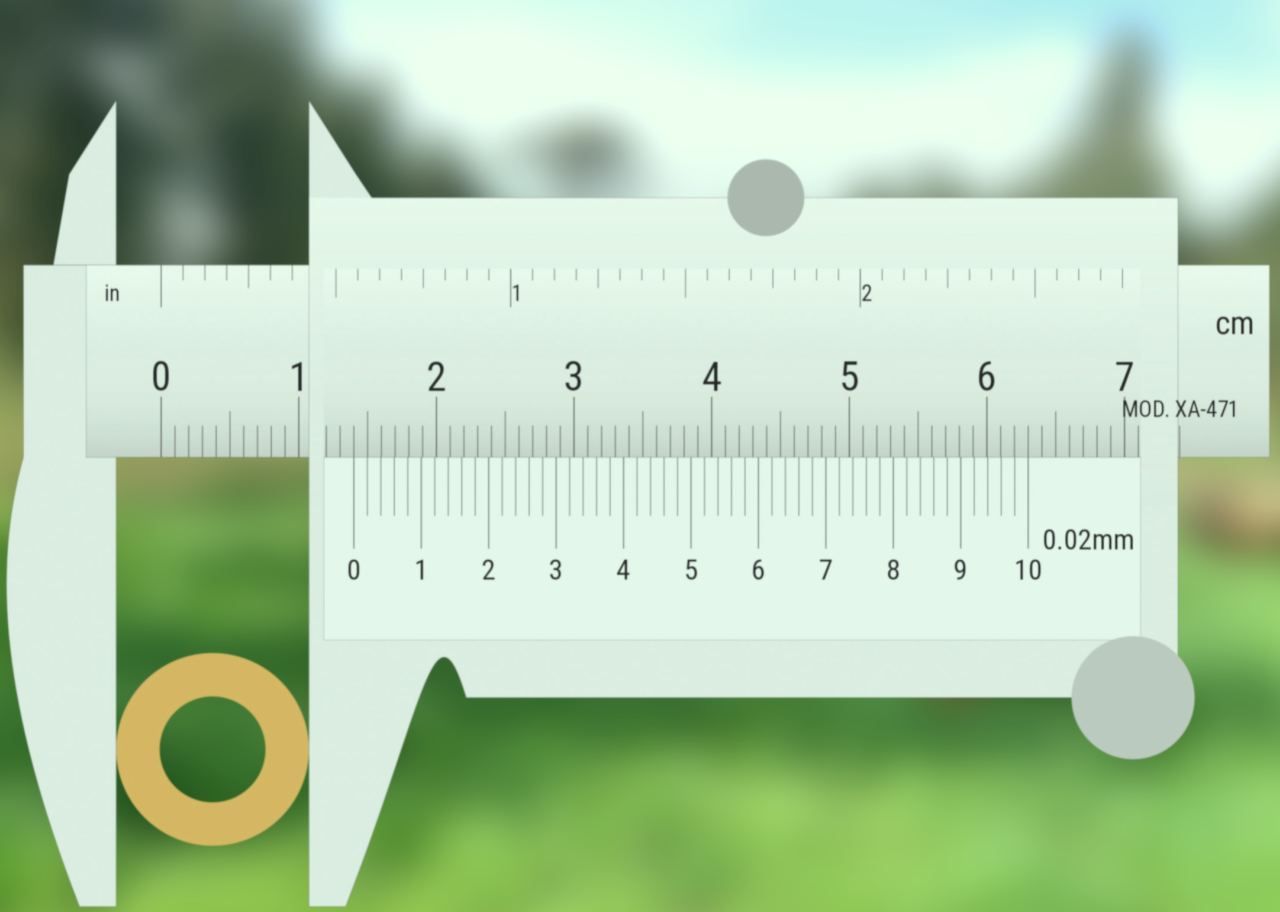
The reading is {"value": 14.0, "unit": "mm"}
